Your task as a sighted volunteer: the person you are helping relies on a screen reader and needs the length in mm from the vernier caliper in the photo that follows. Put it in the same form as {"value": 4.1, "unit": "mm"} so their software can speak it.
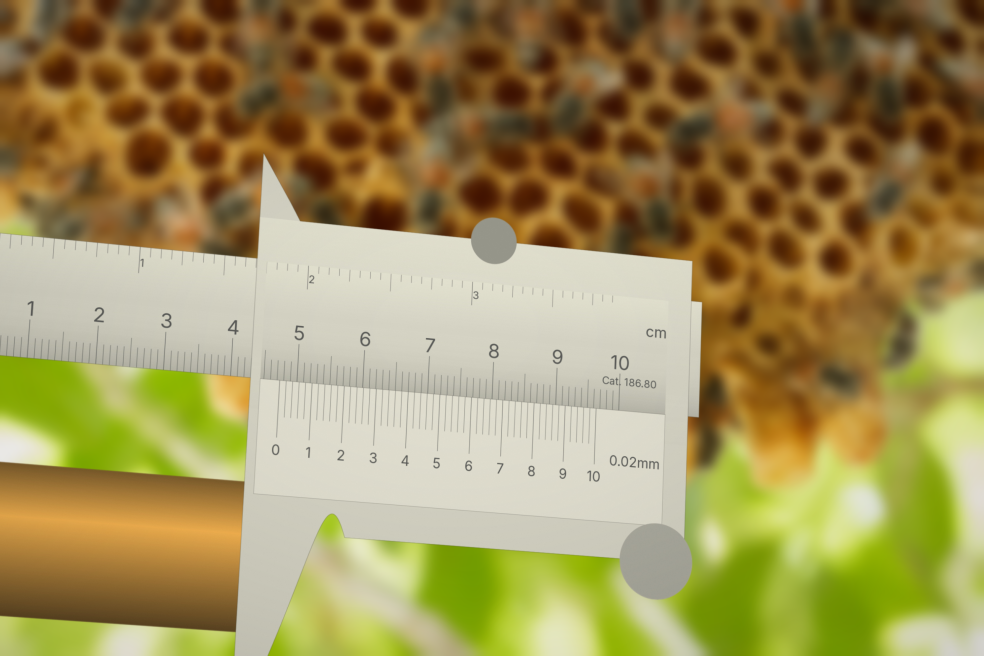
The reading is {"value": 47.4, "unit": "mm"}
